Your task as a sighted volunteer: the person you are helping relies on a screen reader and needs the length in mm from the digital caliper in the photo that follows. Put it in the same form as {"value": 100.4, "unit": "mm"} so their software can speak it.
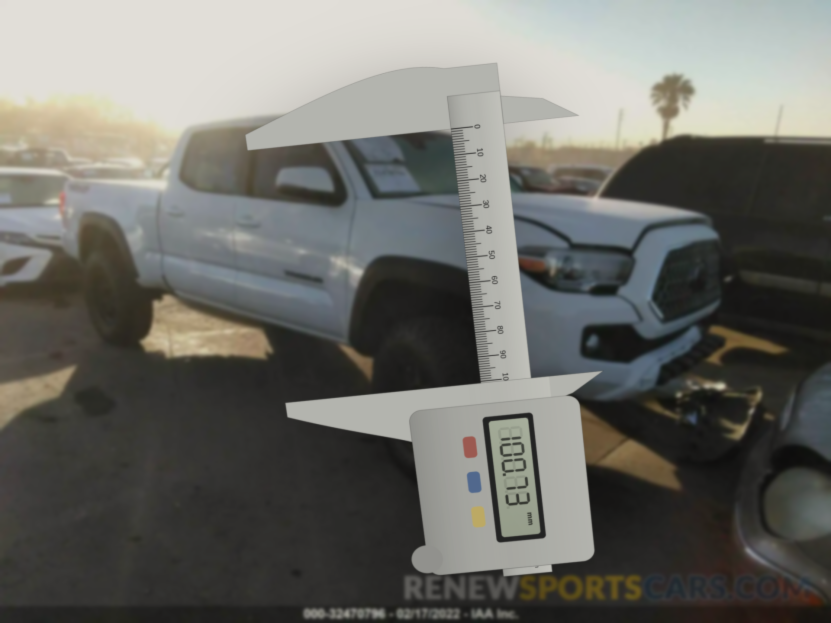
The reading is {"value": 100.73, "unit": "mm"}
